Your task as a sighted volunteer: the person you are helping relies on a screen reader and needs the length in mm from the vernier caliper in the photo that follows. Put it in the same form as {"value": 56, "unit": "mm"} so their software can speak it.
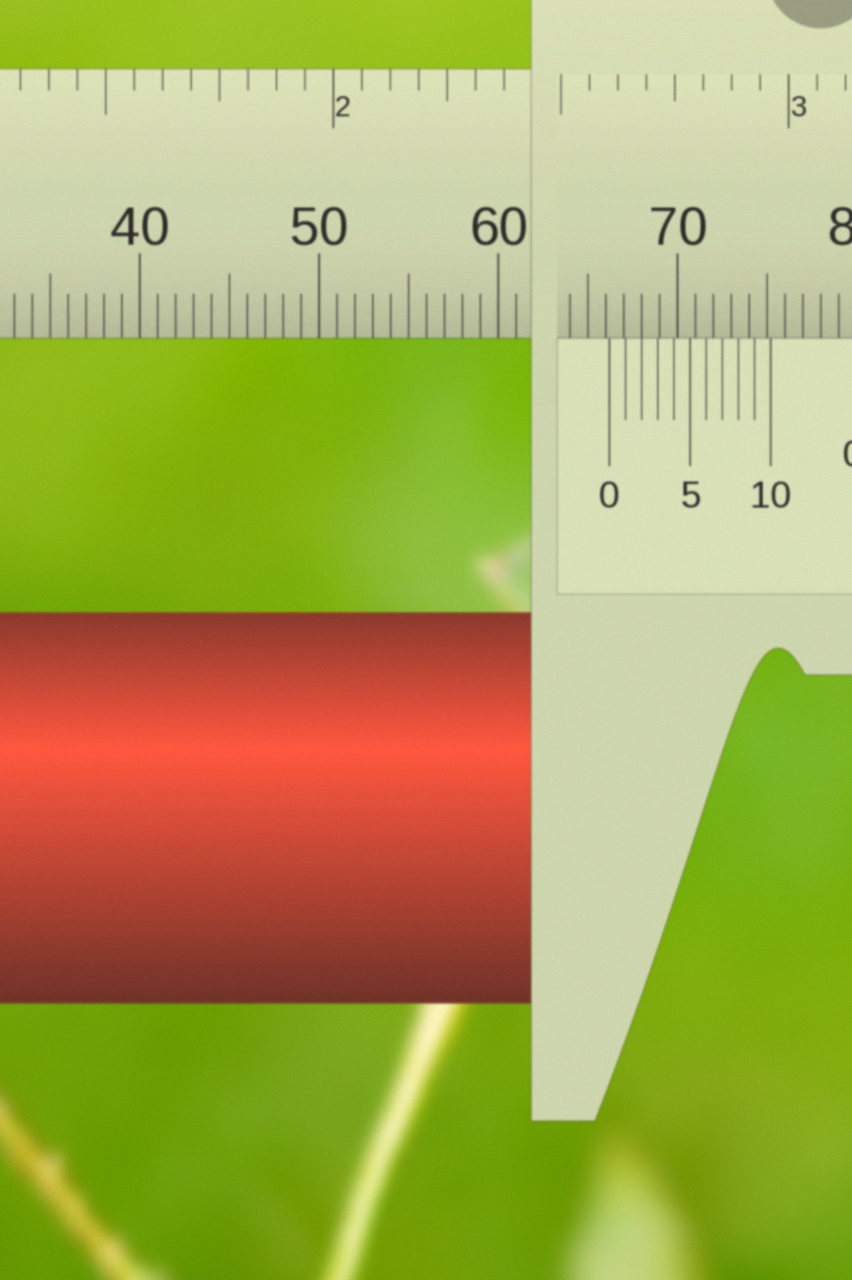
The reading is {"value": 66.2, "unit": "mm"}
